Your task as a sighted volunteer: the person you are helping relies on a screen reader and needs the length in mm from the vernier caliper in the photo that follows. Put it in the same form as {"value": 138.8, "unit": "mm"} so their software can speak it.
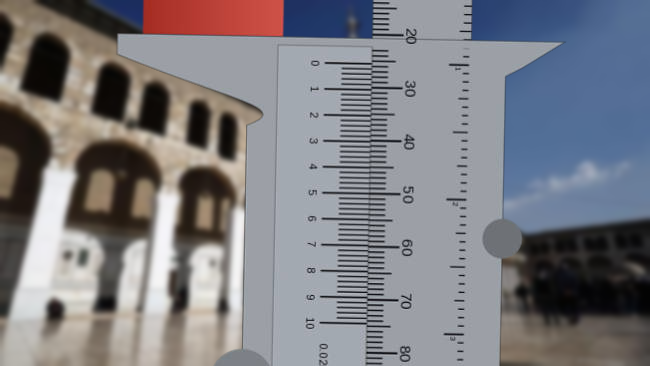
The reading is {"value": 25.5, "unit": "mm"}
